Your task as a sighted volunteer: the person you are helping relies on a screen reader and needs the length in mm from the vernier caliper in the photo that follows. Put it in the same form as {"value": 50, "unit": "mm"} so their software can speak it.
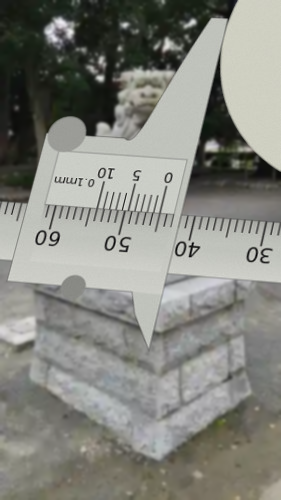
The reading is {"value": 45.0, "unit": "mm"}
